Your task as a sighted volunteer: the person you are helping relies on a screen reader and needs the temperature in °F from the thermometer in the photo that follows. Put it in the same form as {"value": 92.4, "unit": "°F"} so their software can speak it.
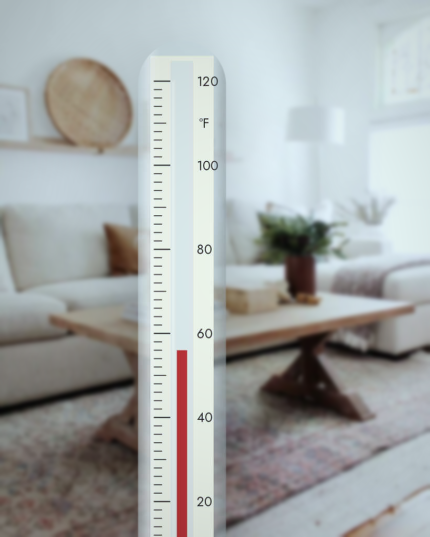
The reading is {"value": 56, "unit": "°F"}
